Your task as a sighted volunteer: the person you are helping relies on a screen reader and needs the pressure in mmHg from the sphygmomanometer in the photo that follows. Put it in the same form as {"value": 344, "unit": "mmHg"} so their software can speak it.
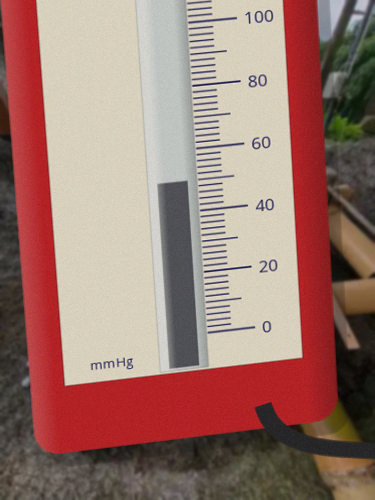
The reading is {"value": 50, "unit": "mmHg"}
